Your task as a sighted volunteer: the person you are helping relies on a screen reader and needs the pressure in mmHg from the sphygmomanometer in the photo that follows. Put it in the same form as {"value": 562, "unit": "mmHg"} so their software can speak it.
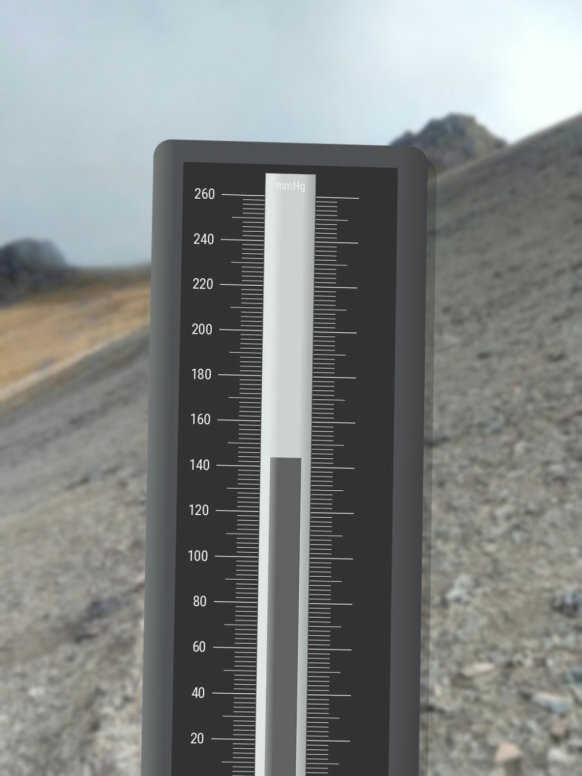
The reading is {"value": 144, "unit": "mmHg"}
